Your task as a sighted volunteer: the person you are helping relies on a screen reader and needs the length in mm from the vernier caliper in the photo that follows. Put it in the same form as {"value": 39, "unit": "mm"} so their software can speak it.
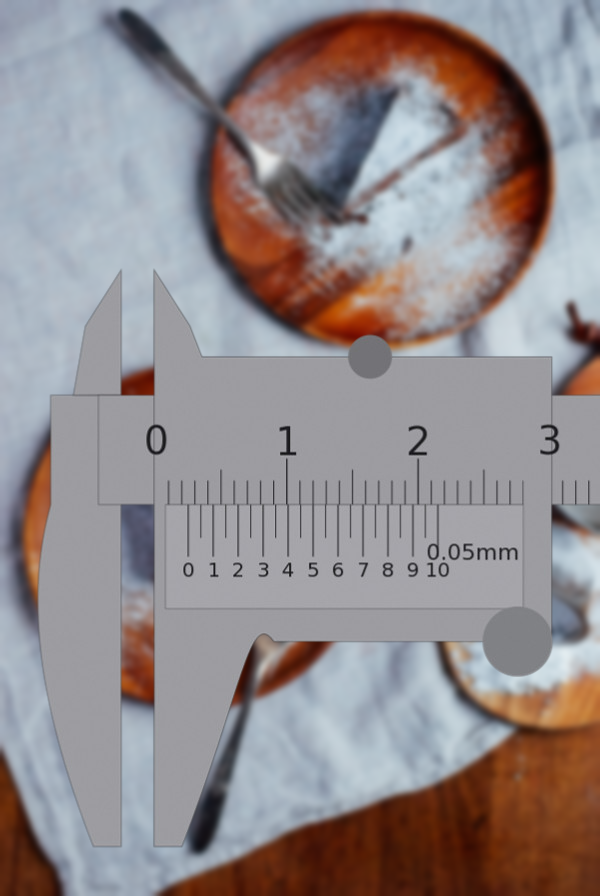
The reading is {"value": 2.5, "unit": "mm"}
